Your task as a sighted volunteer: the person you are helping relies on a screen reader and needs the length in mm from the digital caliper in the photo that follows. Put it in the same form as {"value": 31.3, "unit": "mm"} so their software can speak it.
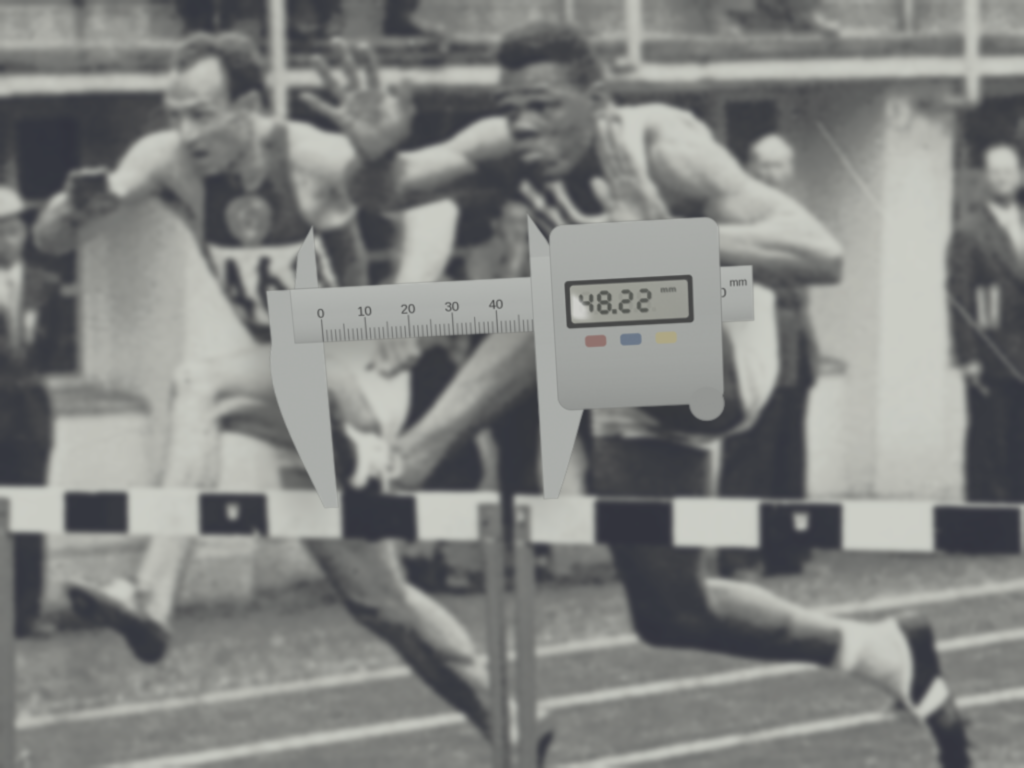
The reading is {"value": 48.22, "unit": "mm"}
